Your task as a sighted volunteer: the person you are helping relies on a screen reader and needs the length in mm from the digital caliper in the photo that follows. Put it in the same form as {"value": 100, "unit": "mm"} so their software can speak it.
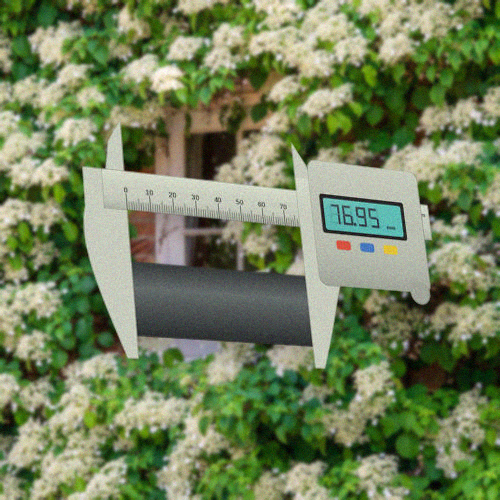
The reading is {"value": 76.95, "unit": "mm"}
